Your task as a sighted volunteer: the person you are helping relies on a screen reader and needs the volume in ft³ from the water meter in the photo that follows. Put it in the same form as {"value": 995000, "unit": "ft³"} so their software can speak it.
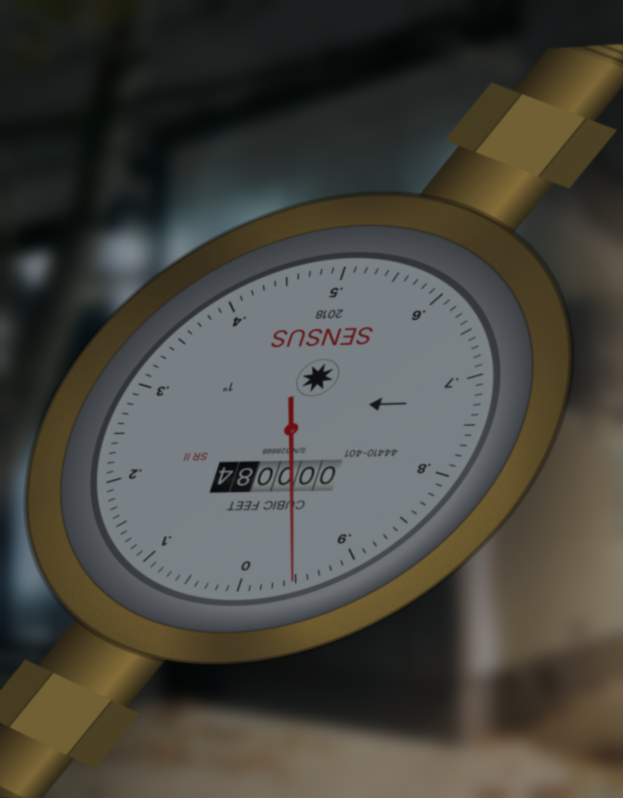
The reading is {"value": 83.95, "unit": "ft³"}
